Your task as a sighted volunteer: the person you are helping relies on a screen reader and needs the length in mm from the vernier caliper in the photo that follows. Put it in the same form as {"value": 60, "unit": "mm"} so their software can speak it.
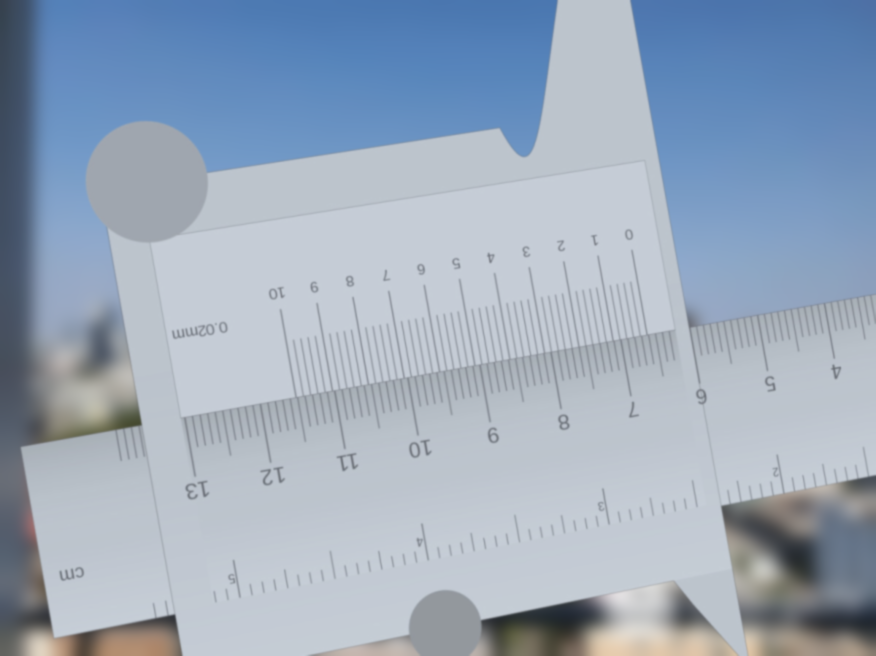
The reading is {"value": 66.2, "unit": "mm"}
